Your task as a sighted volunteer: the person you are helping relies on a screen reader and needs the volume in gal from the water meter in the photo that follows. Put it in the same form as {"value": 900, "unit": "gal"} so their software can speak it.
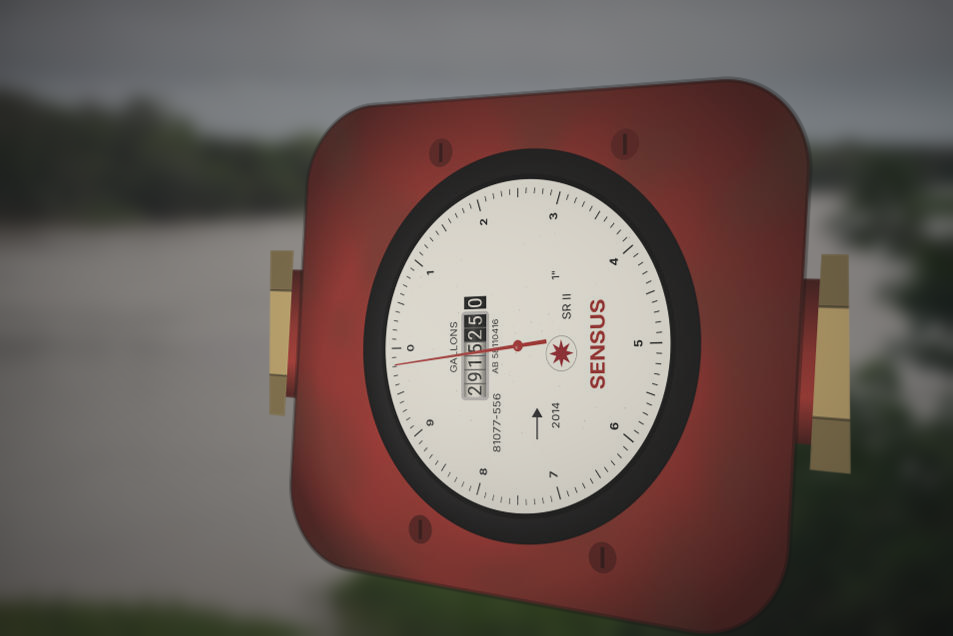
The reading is {"value": 2915249.8, "unit": "gal"}
